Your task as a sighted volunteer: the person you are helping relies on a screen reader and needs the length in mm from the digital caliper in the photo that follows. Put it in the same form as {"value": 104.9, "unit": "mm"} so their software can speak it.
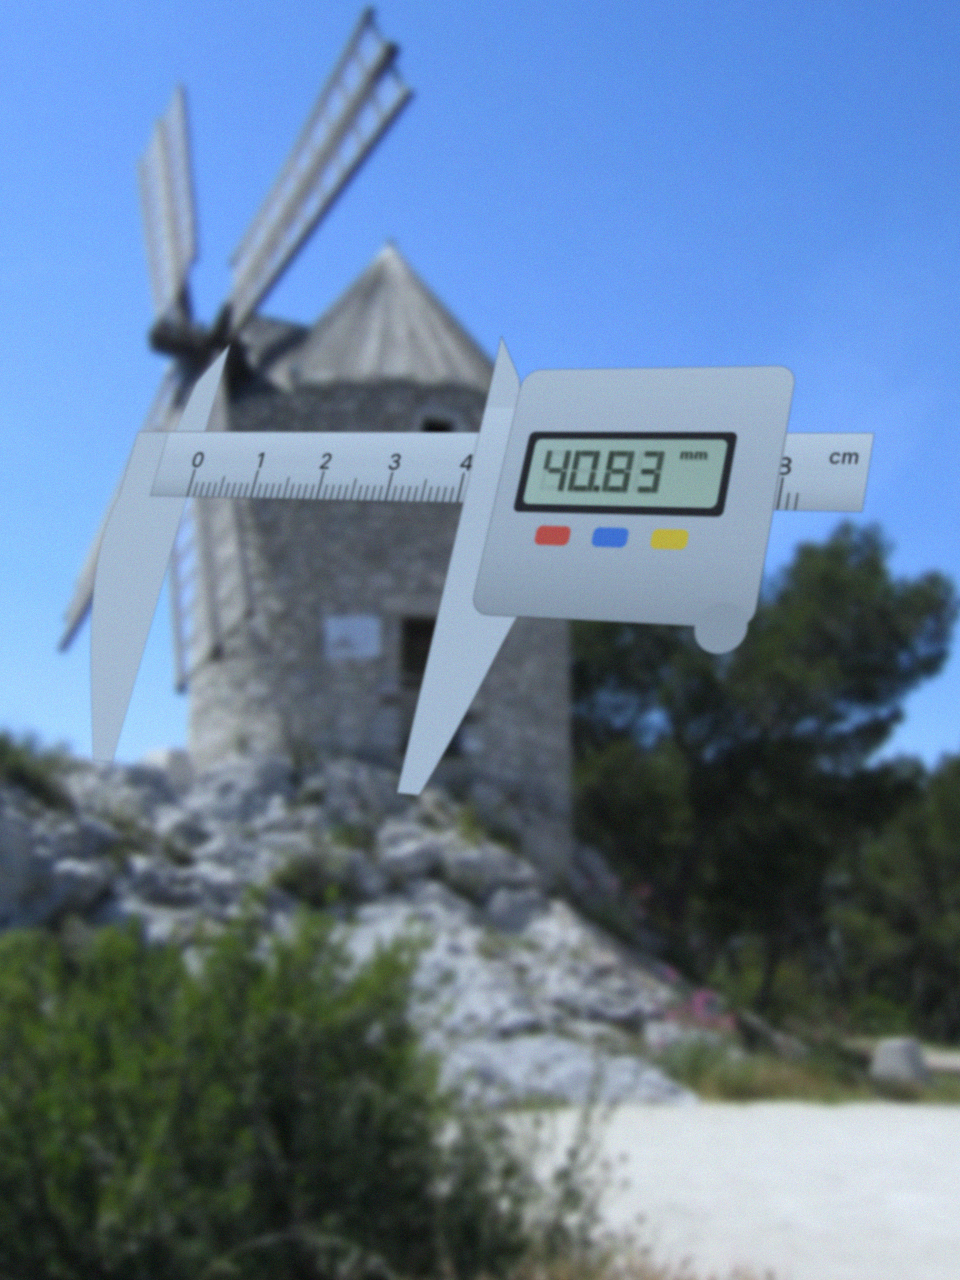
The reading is {"value": 40.83, "unit": "mm"}
